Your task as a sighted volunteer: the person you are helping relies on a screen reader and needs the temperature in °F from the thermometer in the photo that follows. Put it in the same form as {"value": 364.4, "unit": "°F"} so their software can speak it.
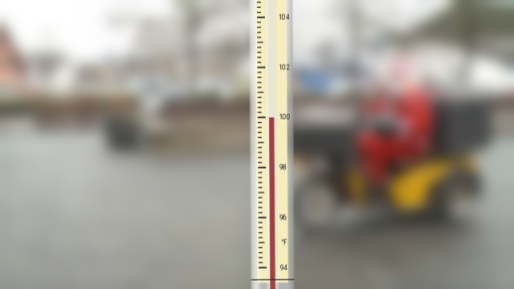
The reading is {"value": 100, "unit": "°F"}
